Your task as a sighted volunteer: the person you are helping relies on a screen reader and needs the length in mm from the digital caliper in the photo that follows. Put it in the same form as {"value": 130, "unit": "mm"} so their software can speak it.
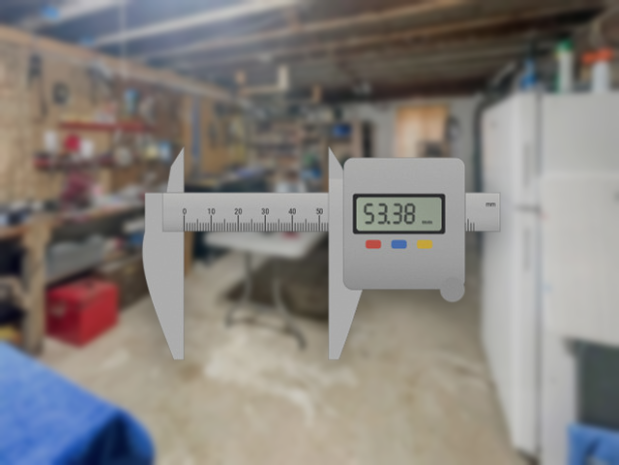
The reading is {"value": 53.38, "unit": "mm"}
